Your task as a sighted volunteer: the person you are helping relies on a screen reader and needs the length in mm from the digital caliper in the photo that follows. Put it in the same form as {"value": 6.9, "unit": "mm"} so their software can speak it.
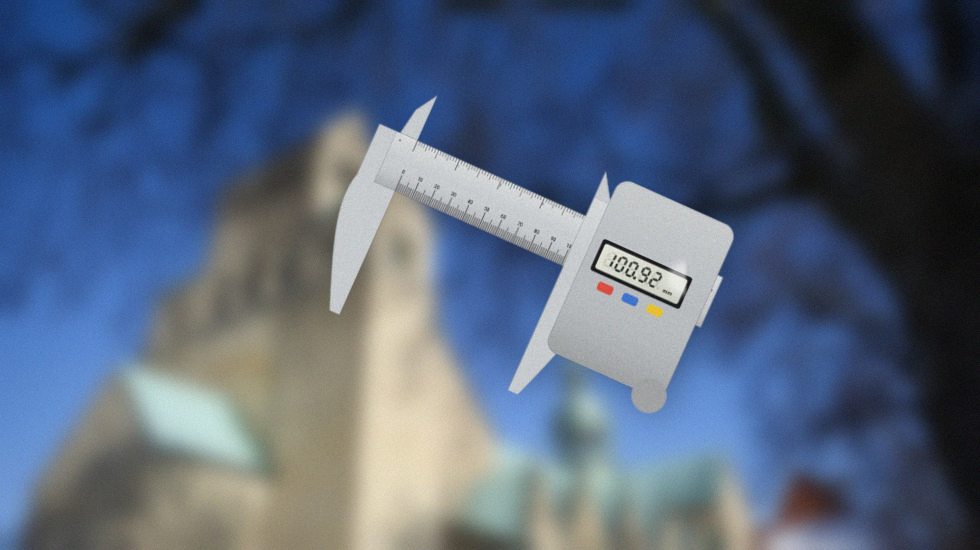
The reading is {"value": 100.92, "unit": "mm"}
